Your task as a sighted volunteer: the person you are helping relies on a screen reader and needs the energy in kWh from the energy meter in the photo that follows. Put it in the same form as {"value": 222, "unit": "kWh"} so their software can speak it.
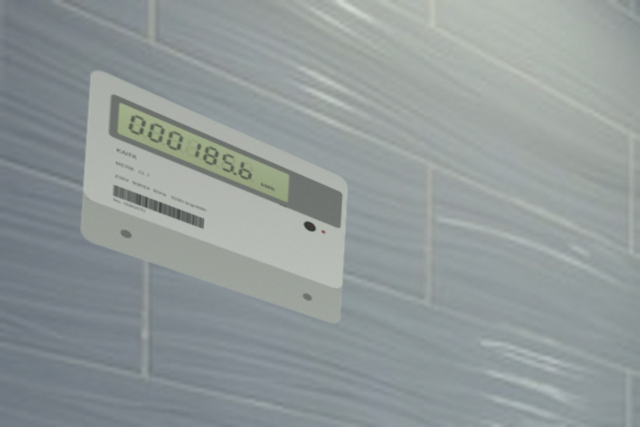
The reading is {"value": 185.6, "unit": "kWh"}
